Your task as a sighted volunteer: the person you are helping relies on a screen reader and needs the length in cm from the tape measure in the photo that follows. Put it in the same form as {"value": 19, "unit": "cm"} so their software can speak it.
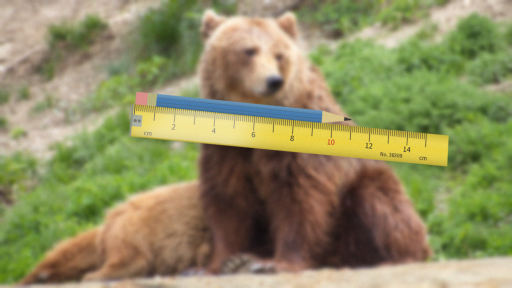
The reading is {"value": 11, "unit": "cm"}
